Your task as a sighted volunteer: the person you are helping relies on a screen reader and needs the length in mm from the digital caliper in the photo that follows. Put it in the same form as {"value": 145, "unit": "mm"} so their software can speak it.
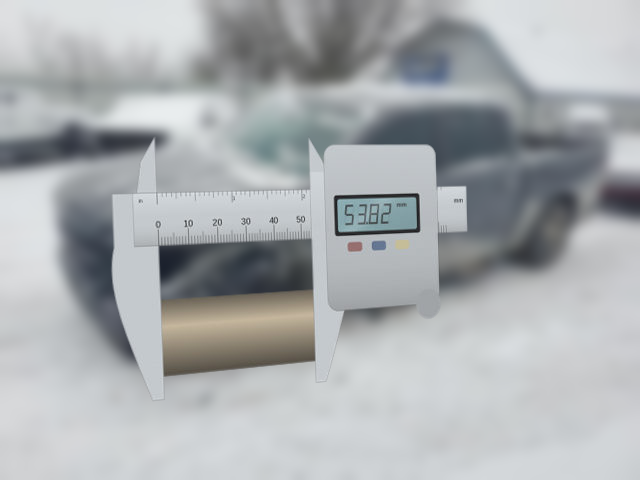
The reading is {"value": 53.82, "unit": "mm"}
